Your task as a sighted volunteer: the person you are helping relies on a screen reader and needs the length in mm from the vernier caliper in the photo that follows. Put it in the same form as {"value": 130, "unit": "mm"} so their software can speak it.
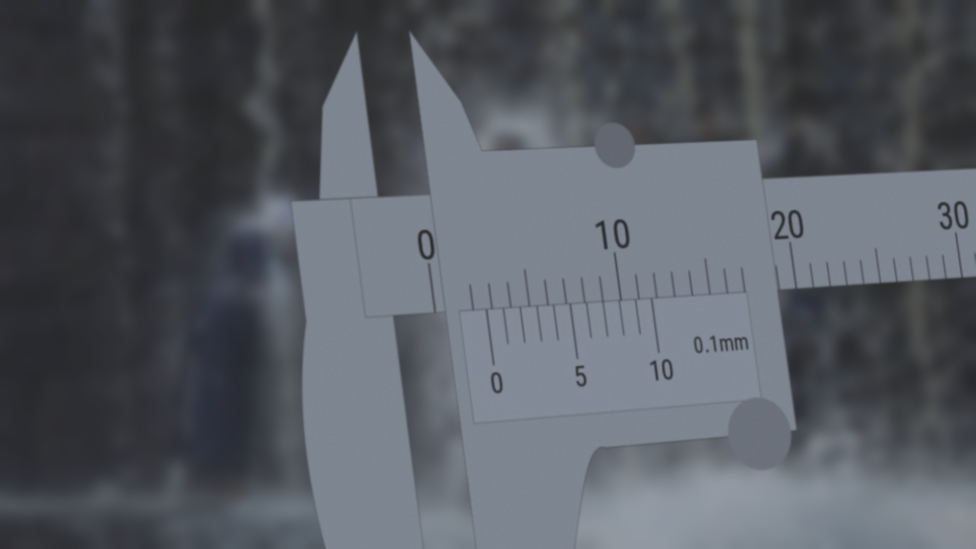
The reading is {"value": 2.7, "unit": "mm"}
